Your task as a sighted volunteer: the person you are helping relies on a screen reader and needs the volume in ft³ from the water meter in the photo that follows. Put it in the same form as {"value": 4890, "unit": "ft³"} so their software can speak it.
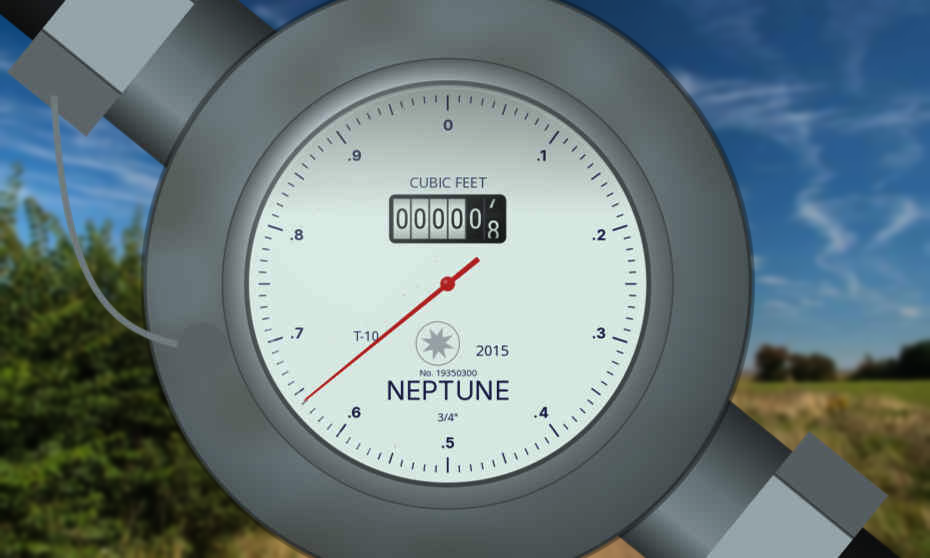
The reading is {"value": 7.64, "unit": "ft³"}
